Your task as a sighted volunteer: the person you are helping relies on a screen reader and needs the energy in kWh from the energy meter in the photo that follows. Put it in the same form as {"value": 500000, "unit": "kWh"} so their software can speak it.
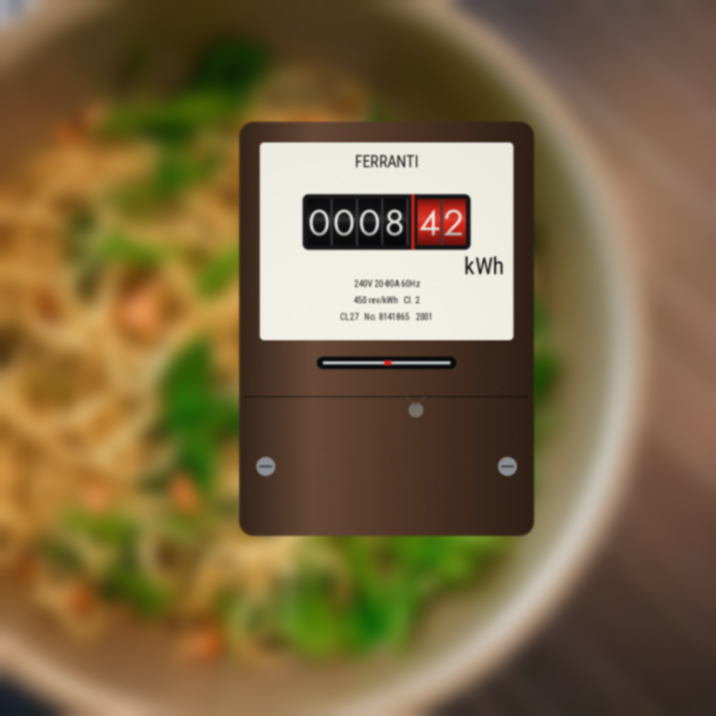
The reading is {"value": 8.42, "unit": "kWh"}
